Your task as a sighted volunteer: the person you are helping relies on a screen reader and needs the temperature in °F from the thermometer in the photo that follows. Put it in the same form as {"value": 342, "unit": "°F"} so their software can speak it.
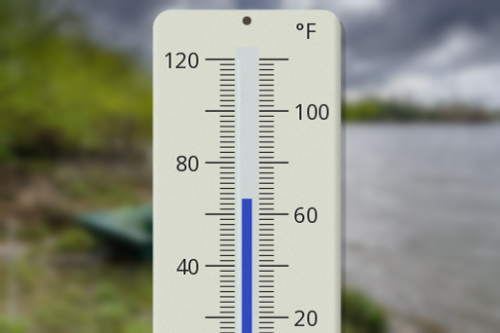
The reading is {"value": 66, "unit": "°F"}
